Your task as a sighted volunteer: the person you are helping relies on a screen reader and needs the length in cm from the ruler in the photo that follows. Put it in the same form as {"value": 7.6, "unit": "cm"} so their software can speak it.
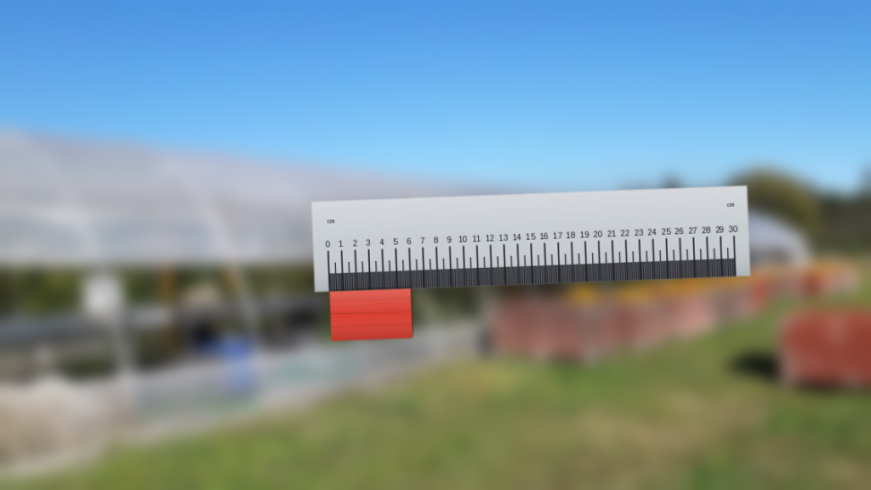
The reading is {"value": 6, "unit": "cm"}
